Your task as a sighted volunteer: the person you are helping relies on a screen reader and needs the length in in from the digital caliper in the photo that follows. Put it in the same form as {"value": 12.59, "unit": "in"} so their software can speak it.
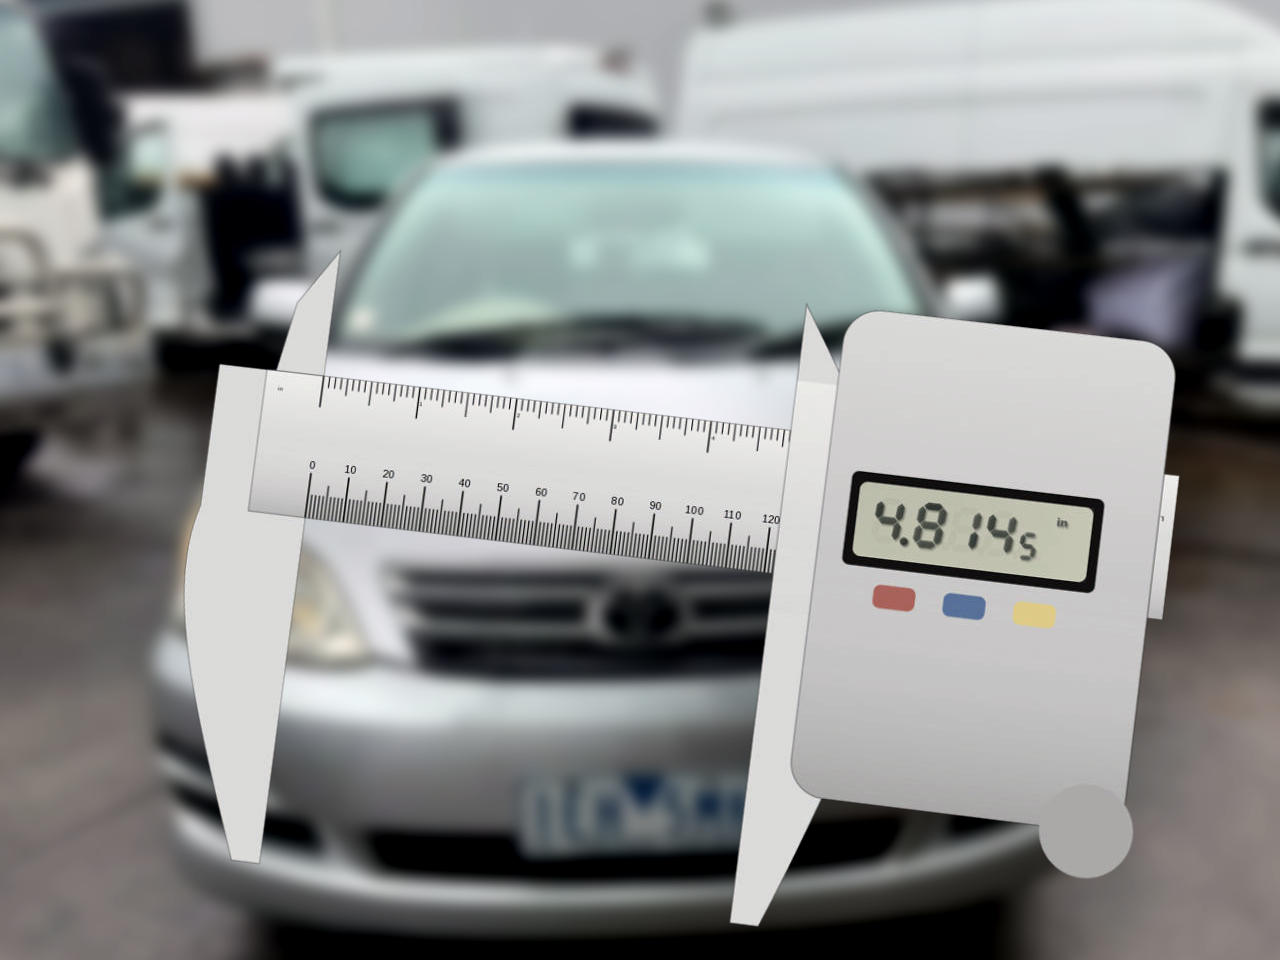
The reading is {"value": 4.8145, "unit": "in"}
